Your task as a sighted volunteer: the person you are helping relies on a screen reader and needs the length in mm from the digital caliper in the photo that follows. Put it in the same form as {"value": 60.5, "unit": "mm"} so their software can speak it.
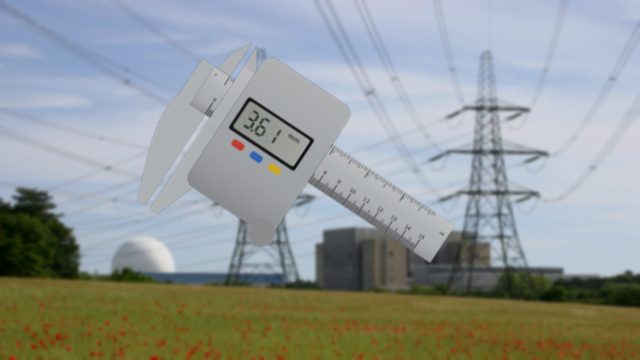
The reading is {"value": 3.61, "unit": "mm"}
